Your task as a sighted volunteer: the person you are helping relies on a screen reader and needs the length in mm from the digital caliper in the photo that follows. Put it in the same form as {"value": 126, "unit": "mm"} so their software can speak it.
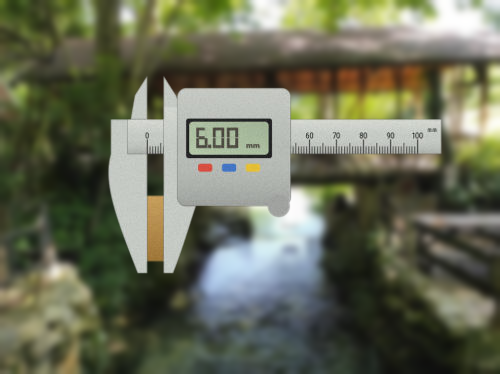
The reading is {"value": 6.00, "unit": "mm"}
